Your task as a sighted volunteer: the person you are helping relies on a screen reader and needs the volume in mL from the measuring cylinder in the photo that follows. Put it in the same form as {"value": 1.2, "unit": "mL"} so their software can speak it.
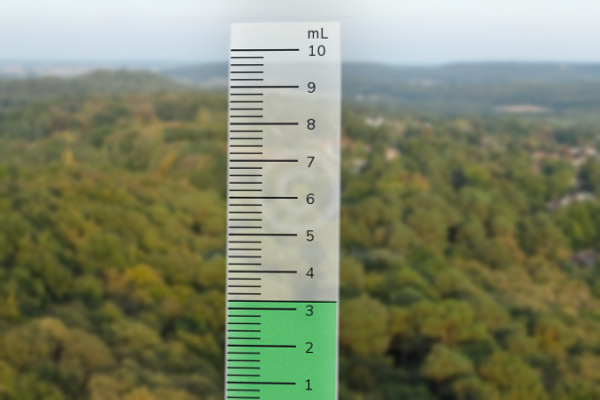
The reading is {"value": 3.2, "unit": "mL"}
